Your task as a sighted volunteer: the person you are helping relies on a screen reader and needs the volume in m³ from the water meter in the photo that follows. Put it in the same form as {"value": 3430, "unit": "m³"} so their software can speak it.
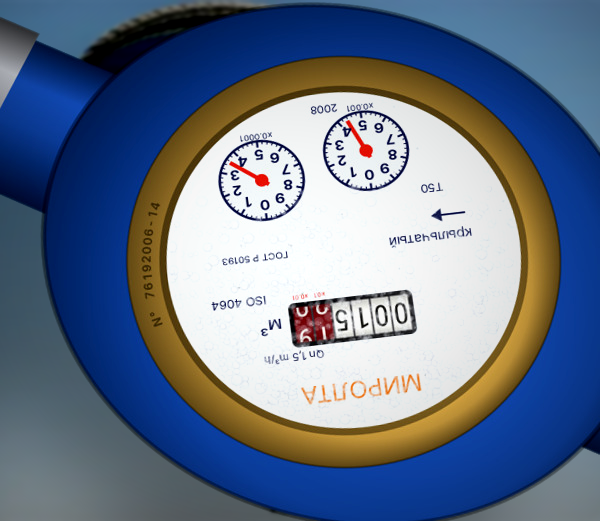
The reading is {"value": 15.1943, "unit": "m³"}
